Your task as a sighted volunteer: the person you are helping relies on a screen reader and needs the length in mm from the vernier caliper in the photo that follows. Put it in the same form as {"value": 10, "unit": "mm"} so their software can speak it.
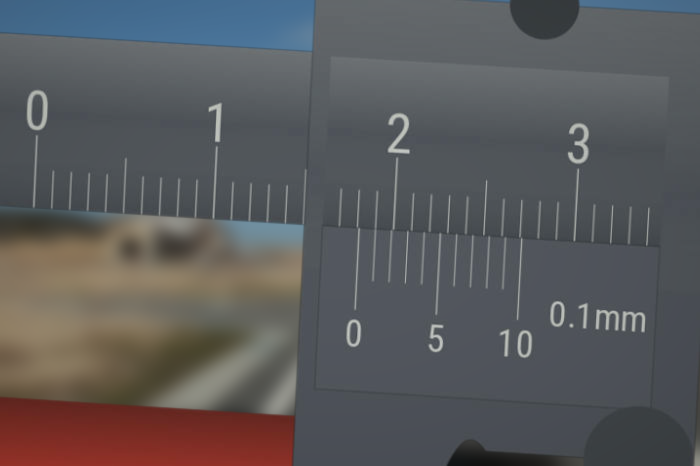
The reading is {"value": 18.1, "unit": "mm"}
